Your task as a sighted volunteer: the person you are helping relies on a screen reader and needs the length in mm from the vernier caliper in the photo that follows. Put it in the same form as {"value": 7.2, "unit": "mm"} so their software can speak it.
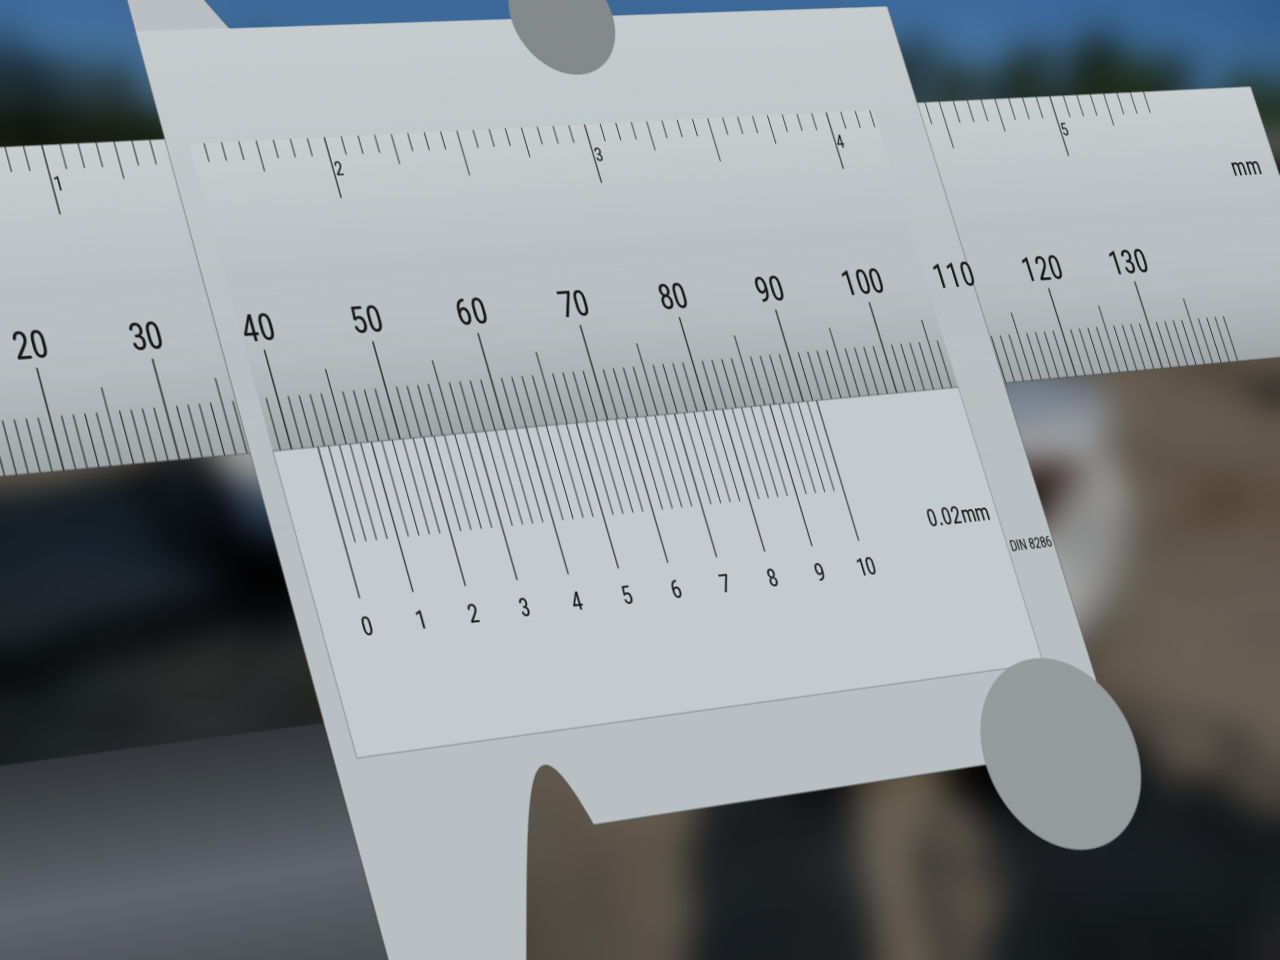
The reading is {"value": 42.4, "unit": "mm"}
